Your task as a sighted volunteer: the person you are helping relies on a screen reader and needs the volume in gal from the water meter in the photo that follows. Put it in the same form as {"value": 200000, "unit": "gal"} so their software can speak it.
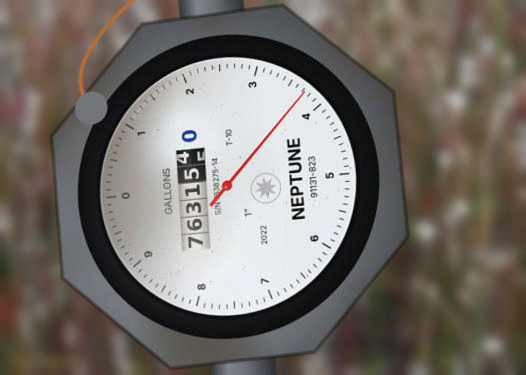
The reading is {"value": 7631543.7, "unit": "gal"}
